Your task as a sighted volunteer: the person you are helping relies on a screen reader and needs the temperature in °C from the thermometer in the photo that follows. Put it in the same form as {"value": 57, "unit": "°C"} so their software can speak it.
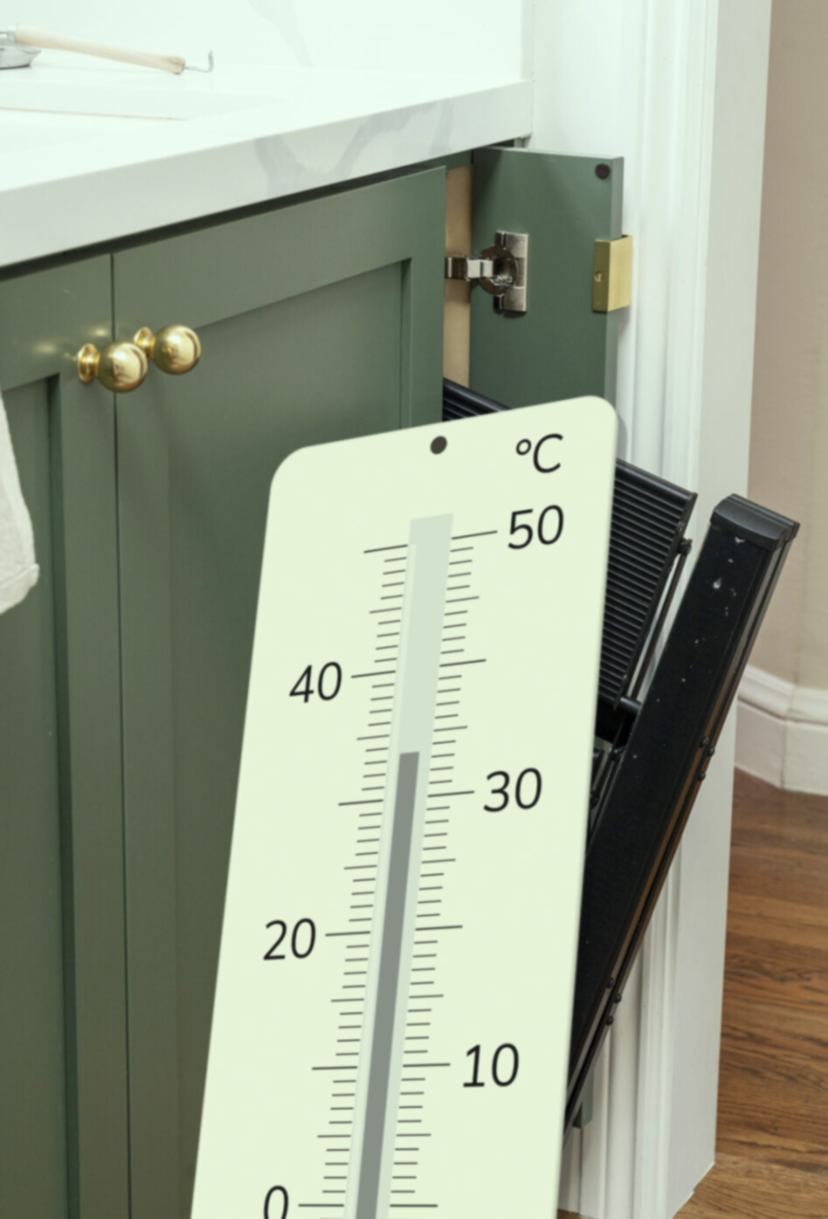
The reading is {"value": 33.5, "unit": "°C"}
